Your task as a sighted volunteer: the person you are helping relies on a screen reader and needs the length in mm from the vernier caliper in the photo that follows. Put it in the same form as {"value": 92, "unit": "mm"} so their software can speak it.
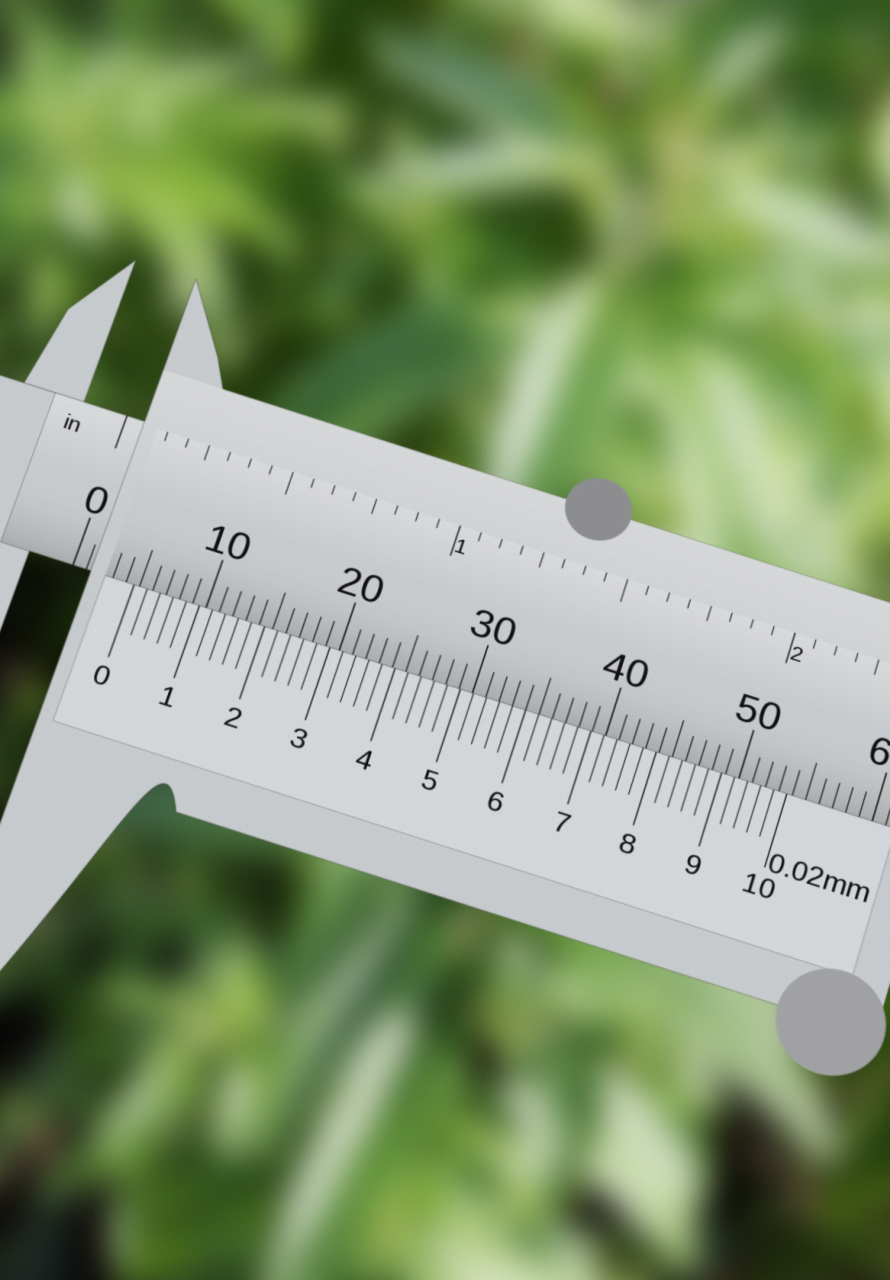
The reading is {"value": 4.6, "unit": "mm"}
